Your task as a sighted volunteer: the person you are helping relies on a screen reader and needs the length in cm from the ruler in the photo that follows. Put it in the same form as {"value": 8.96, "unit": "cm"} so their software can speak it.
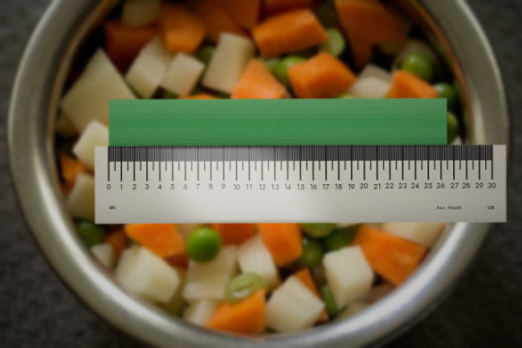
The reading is {"value": 26.5, "unit": "cm"}
